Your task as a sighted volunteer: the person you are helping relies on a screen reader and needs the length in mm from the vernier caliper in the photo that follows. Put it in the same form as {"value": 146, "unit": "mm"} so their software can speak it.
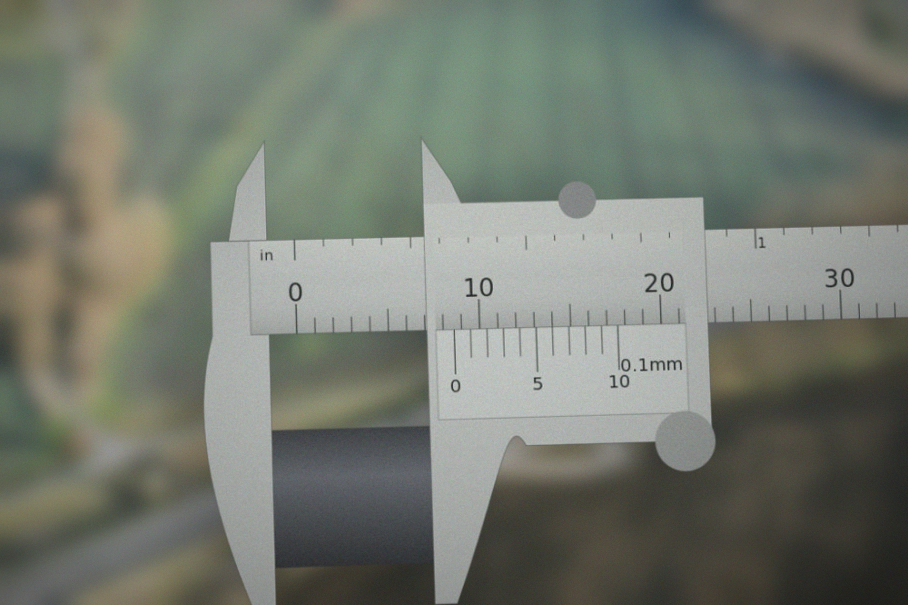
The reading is {"value": 8.6, "unit": "mm"}
